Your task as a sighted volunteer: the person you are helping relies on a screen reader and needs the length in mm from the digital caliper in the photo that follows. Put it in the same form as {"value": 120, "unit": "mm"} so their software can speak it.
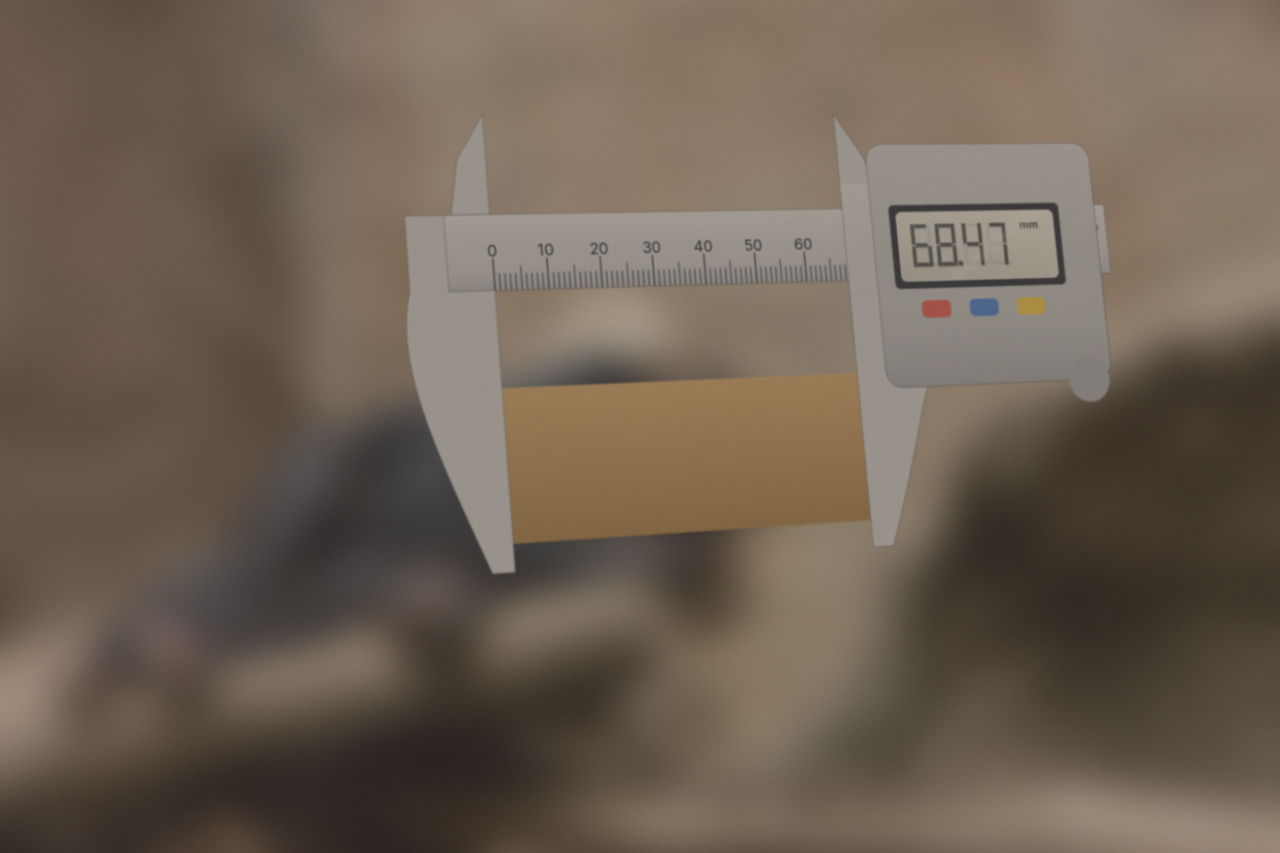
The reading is {"value": 68.47, "unit": "mm"}
